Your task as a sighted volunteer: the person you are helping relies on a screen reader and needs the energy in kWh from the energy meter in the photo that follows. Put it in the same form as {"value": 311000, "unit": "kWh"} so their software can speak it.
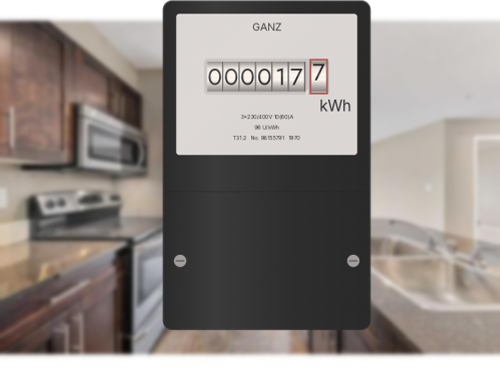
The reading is {"value": 17.7, "unit": "kWh"}
